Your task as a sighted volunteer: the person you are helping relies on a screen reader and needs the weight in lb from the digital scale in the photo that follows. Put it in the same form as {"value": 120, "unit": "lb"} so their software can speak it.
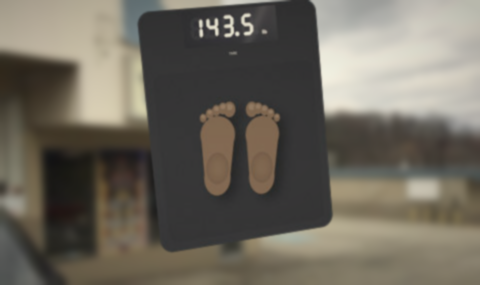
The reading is {"value": 143.5, "unit": "lb"}
